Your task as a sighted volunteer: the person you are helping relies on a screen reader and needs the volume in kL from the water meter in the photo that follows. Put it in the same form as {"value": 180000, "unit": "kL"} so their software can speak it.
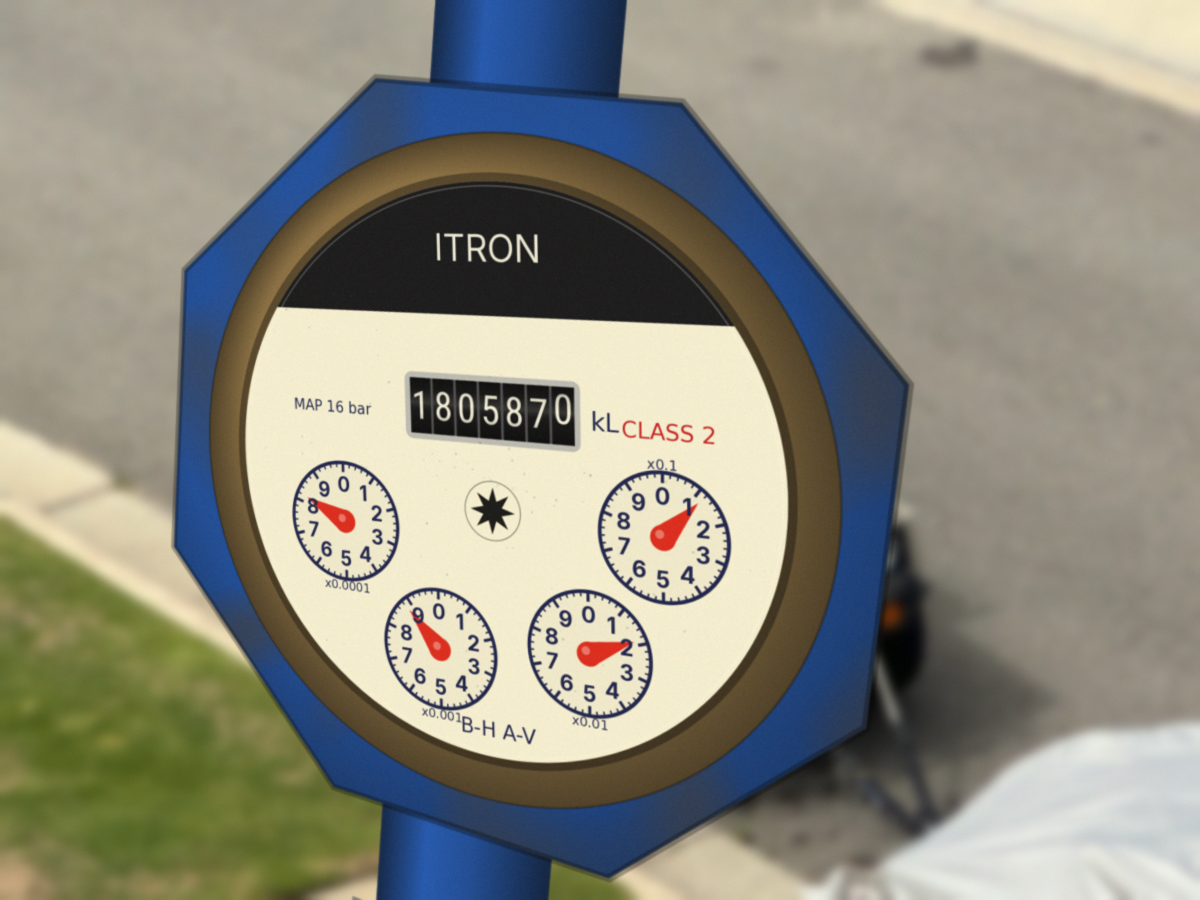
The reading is {"value": 1805870.1188, "unit": "kL"}
